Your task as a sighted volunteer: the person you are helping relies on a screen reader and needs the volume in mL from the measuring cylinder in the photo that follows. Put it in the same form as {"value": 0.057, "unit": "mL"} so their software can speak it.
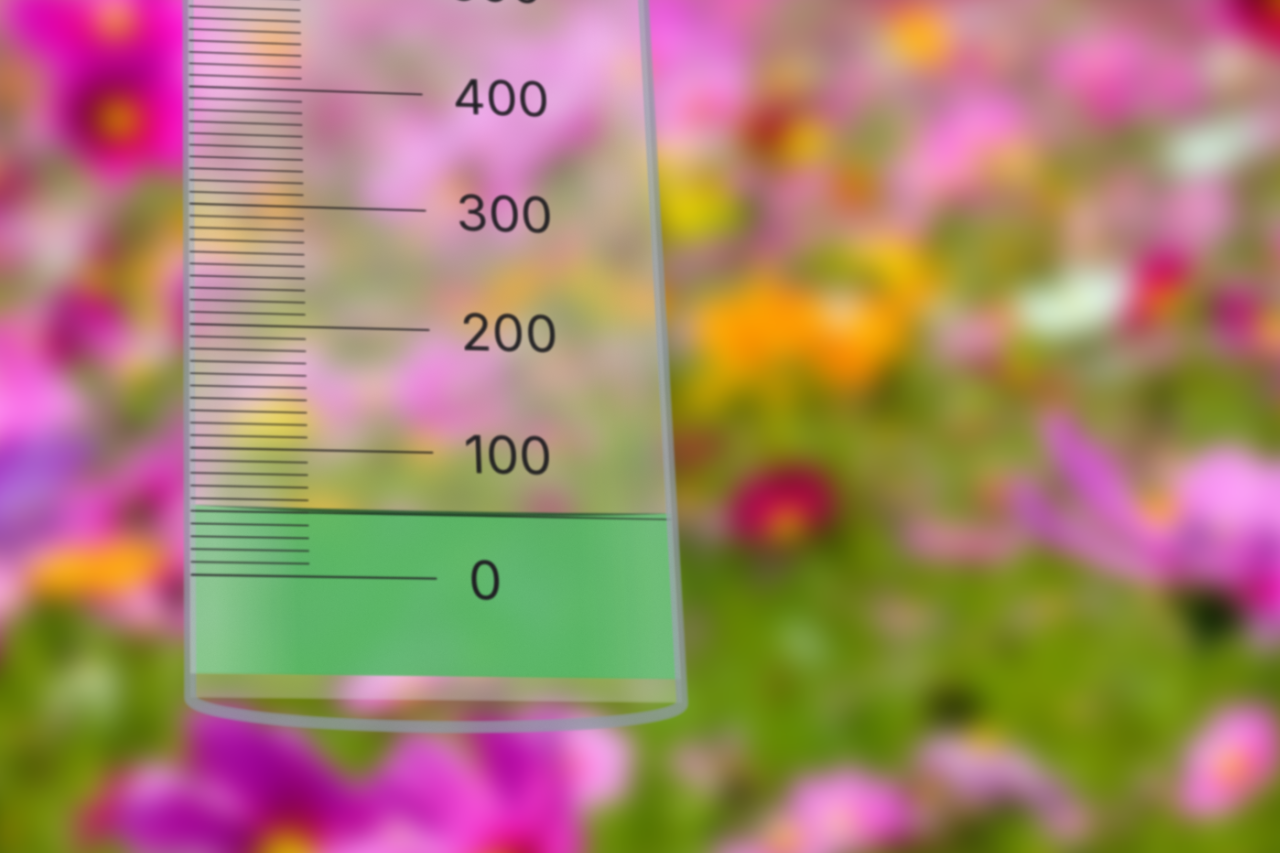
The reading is {"value": 50, "unit": "mL"}
